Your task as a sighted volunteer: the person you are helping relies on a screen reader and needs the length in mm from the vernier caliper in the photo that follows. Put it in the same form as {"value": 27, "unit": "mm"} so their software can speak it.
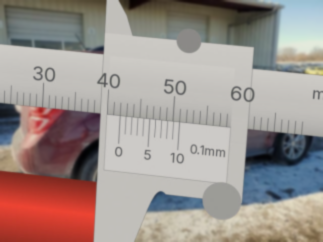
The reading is {"value": 42.0, "unit": "mm"}
